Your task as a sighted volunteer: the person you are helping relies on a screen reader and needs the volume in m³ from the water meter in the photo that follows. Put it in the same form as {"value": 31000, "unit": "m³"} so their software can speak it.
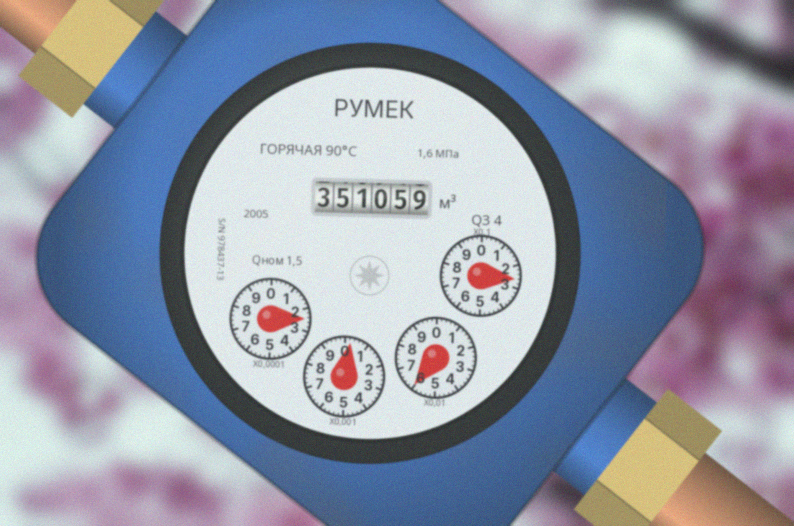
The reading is {"value": 351059.2602, "unit": "m³"}
